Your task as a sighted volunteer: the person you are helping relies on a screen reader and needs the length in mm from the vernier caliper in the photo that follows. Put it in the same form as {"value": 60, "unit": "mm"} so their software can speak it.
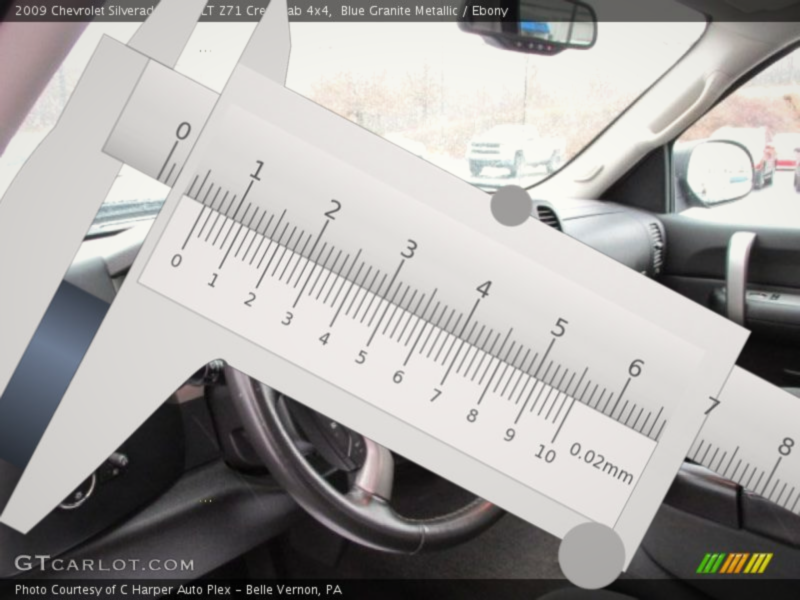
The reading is {"value": 6.4, "unit": "mm"}
